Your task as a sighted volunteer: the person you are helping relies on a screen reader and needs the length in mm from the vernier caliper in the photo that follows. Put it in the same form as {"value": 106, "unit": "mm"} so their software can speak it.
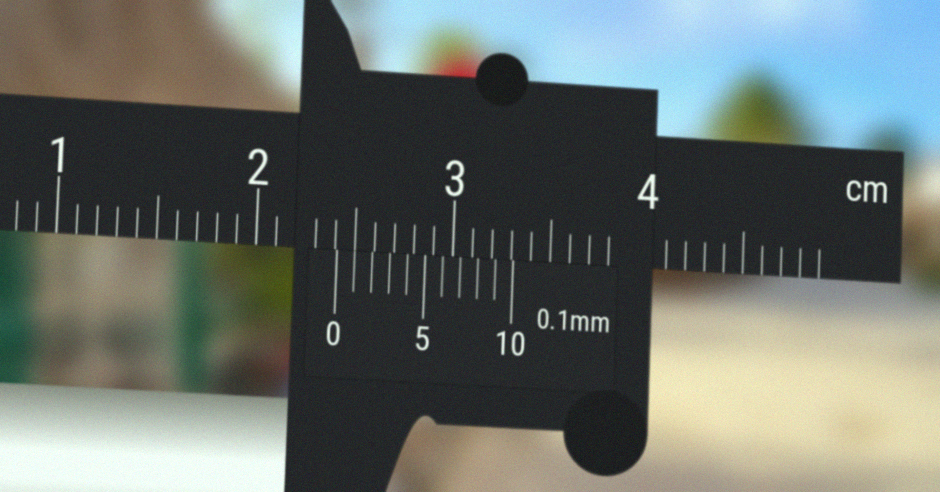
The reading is {"value": 24.1, "unit": "mm"}
